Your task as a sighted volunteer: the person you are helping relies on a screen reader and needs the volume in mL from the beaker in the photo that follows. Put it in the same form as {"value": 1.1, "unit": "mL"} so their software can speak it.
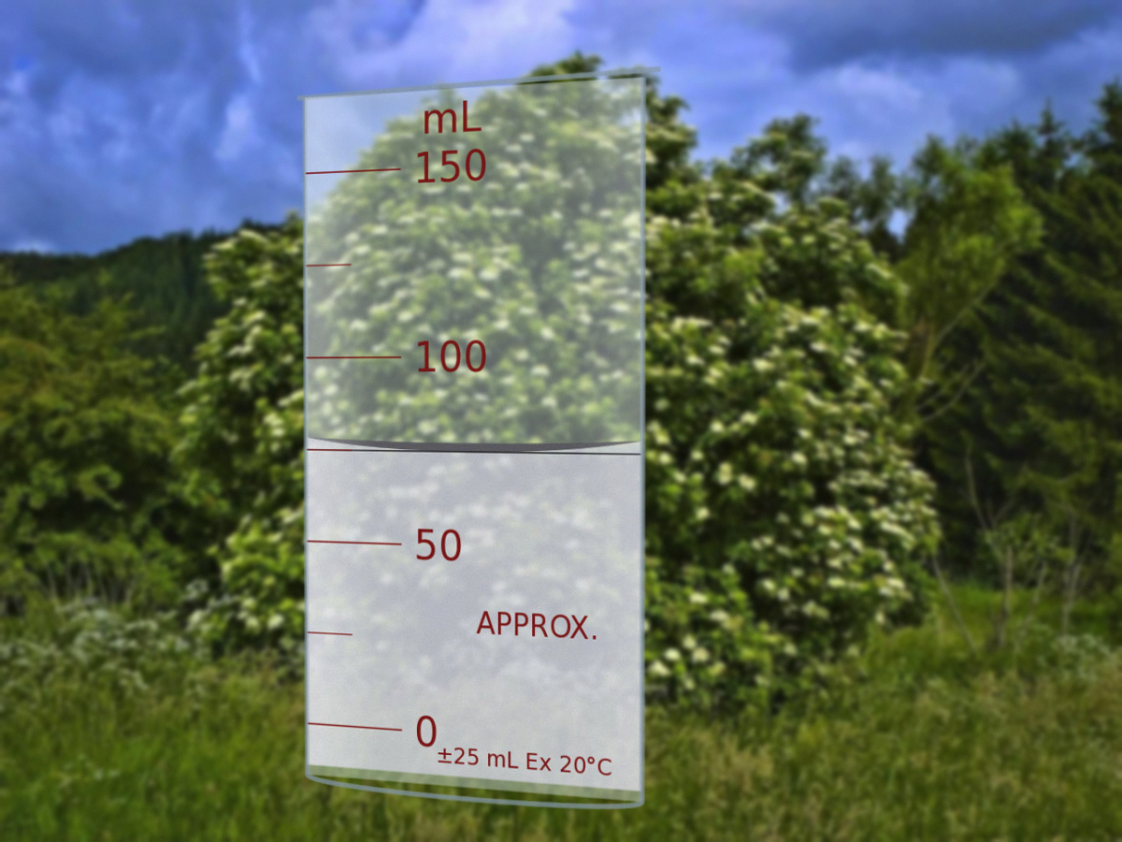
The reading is {"value": 75, "unit": "mL"}
